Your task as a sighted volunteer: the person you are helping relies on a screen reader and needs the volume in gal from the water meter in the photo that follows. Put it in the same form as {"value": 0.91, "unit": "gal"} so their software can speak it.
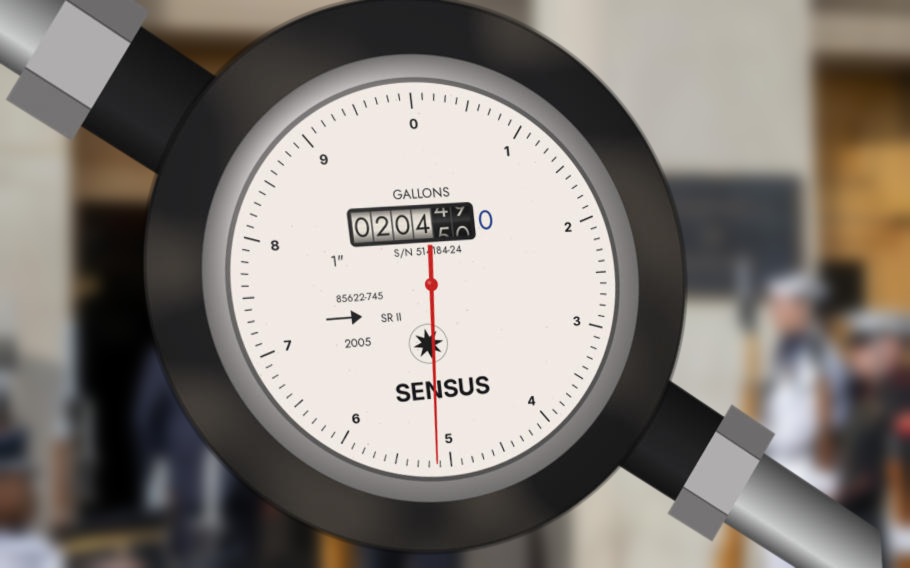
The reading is {"value": 204495.1, "unit": "gal"}
